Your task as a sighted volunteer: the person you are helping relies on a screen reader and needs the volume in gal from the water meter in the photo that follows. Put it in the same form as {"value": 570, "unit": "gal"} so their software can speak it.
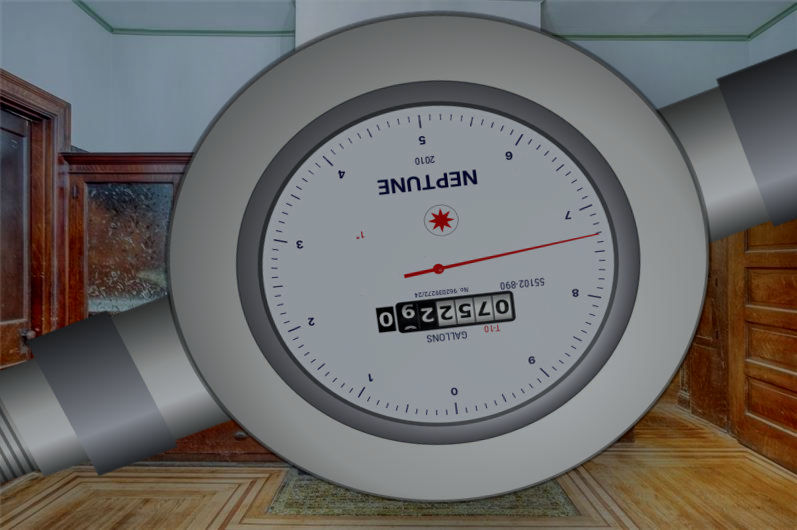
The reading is {"value": 752287.3, "unit": "gal"}
